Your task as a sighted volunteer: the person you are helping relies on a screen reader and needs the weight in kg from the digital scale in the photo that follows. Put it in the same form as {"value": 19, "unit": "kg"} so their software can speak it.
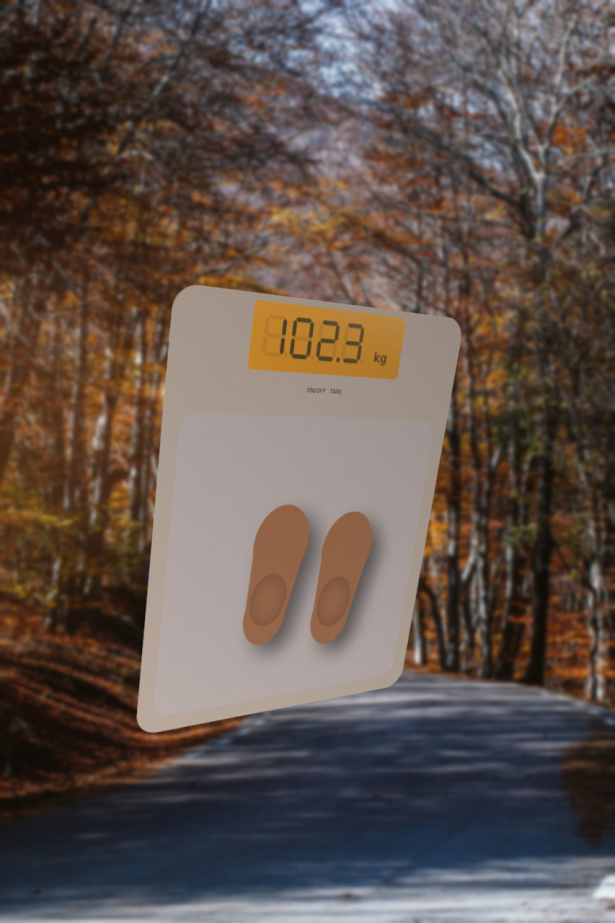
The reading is {"value": 102.3, "unit": "kg"}
